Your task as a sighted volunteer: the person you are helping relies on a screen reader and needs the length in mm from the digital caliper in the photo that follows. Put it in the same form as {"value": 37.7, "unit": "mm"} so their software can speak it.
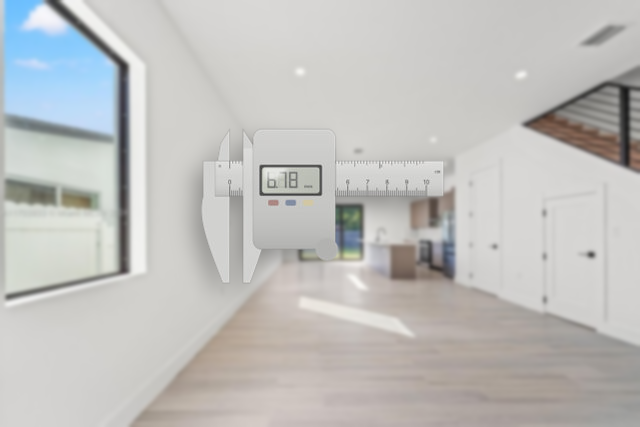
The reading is {"value": 6.78, "unit": "mm"}
